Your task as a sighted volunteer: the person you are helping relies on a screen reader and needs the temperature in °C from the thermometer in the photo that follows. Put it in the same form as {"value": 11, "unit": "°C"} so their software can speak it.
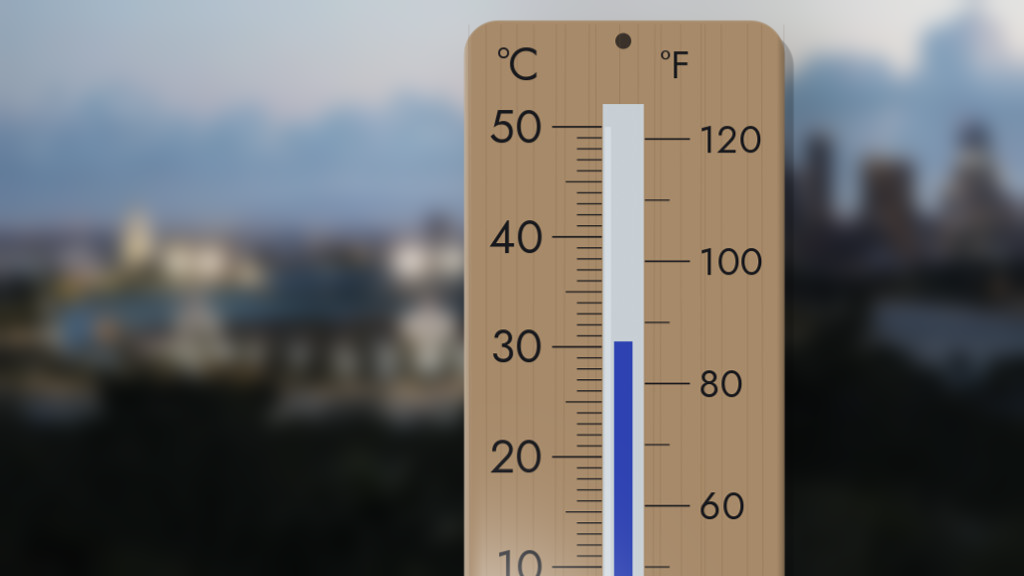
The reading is {"value": 30.5, "unit": "°C"}
